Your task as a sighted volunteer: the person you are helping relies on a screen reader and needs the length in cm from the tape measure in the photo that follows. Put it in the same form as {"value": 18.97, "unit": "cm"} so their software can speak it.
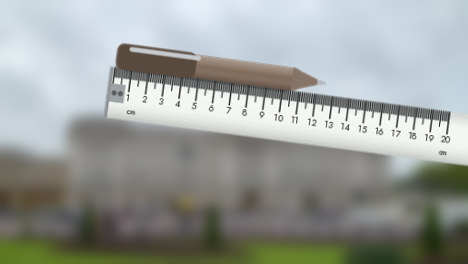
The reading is {"value": 12.5, "unit": "cm"}
